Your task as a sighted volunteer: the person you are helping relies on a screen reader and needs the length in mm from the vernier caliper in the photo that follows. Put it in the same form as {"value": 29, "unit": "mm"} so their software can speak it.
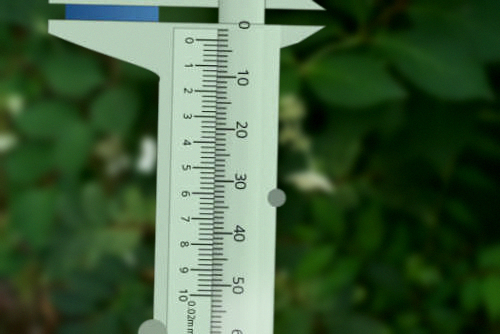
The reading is {"value": 3.0, "unit": "mm"}
